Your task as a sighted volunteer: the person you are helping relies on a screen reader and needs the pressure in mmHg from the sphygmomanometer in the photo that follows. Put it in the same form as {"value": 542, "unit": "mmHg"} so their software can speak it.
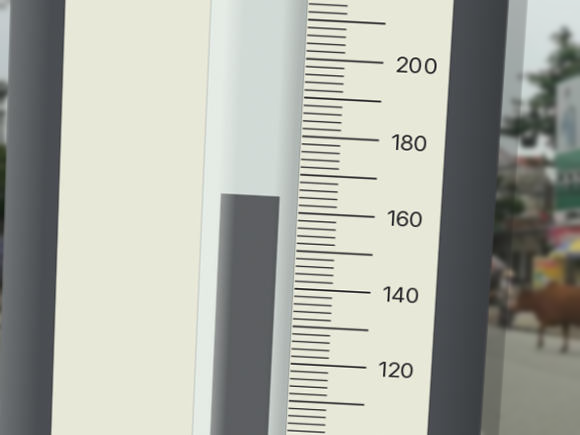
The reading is {"value": 164, "unit": "mmHg"}
